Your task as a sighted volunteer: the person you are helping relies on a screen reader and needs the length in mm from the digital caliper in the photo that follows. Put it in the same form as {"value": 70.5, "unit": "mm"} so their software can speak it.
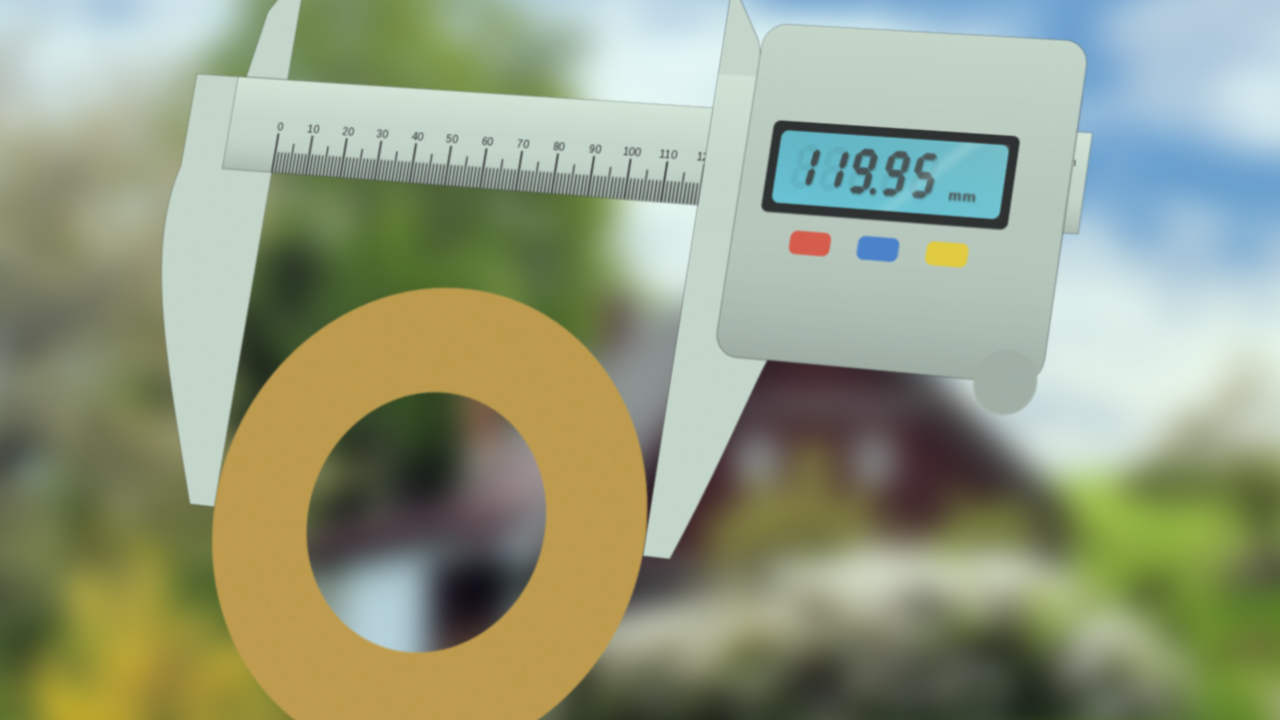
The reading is {"value": 119.95, "unit": "mm"}
